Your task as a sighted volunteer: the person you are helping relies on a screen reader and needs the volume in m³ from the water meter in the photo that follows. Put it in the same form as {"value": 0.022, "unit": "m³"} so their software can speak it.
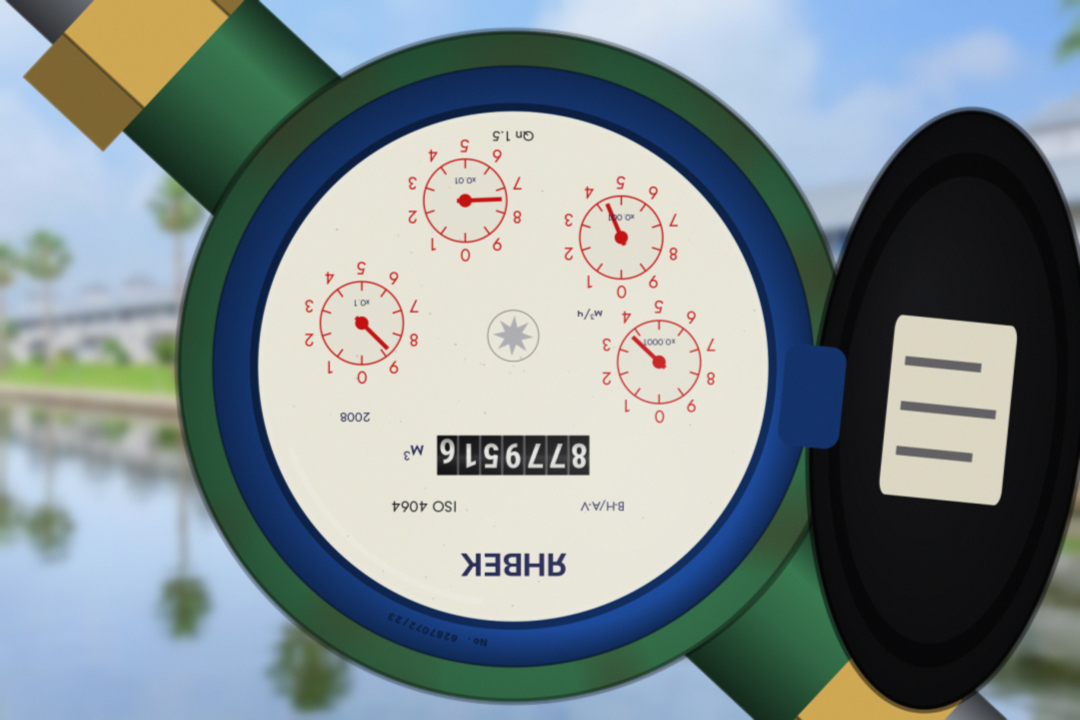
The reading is {"value": 8779515.8743, "unit": "m³"}
